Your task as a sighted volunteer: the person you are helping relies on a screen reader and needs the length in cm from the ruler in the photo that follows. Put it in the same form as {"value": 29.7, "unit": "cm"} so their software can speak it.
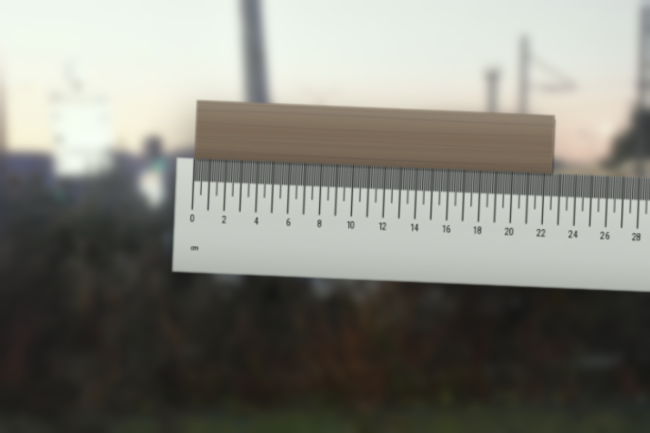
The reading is {"value": 22.5, "unit": "cm"}
